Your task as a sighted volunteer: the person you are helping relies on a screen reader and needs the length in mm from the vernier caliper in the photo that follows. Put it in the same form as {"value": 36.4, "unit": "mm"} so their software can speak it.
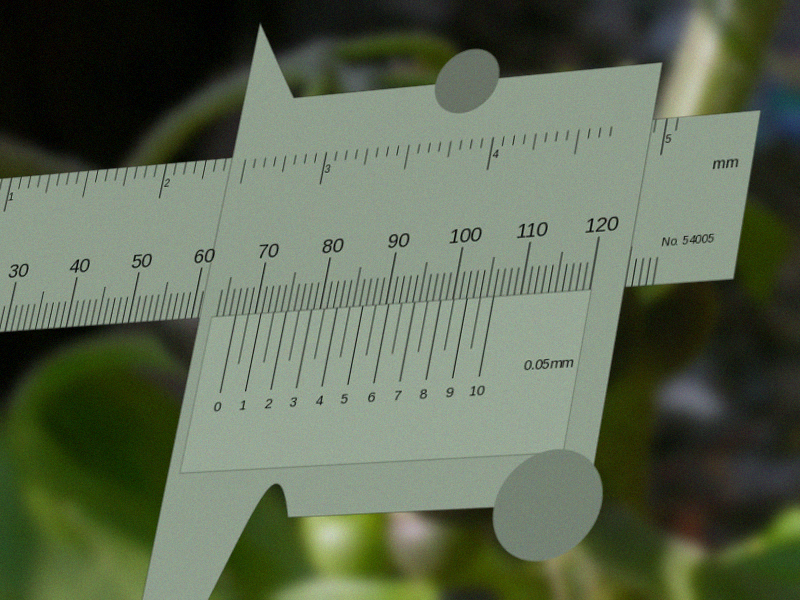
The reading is {"value": 67.0, "unit": "mm"}
